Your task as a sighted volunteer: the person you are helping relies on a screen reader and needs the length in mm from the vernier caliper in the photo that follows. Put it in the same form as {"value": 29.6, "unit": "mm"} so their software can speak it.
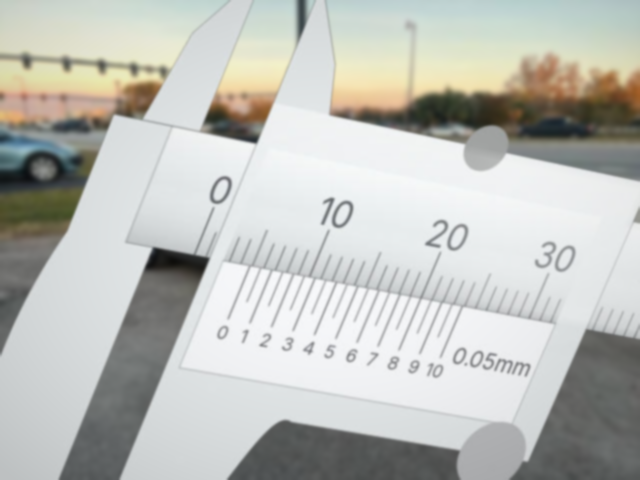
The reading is {"value": 4.8, "unit": "mm"}
